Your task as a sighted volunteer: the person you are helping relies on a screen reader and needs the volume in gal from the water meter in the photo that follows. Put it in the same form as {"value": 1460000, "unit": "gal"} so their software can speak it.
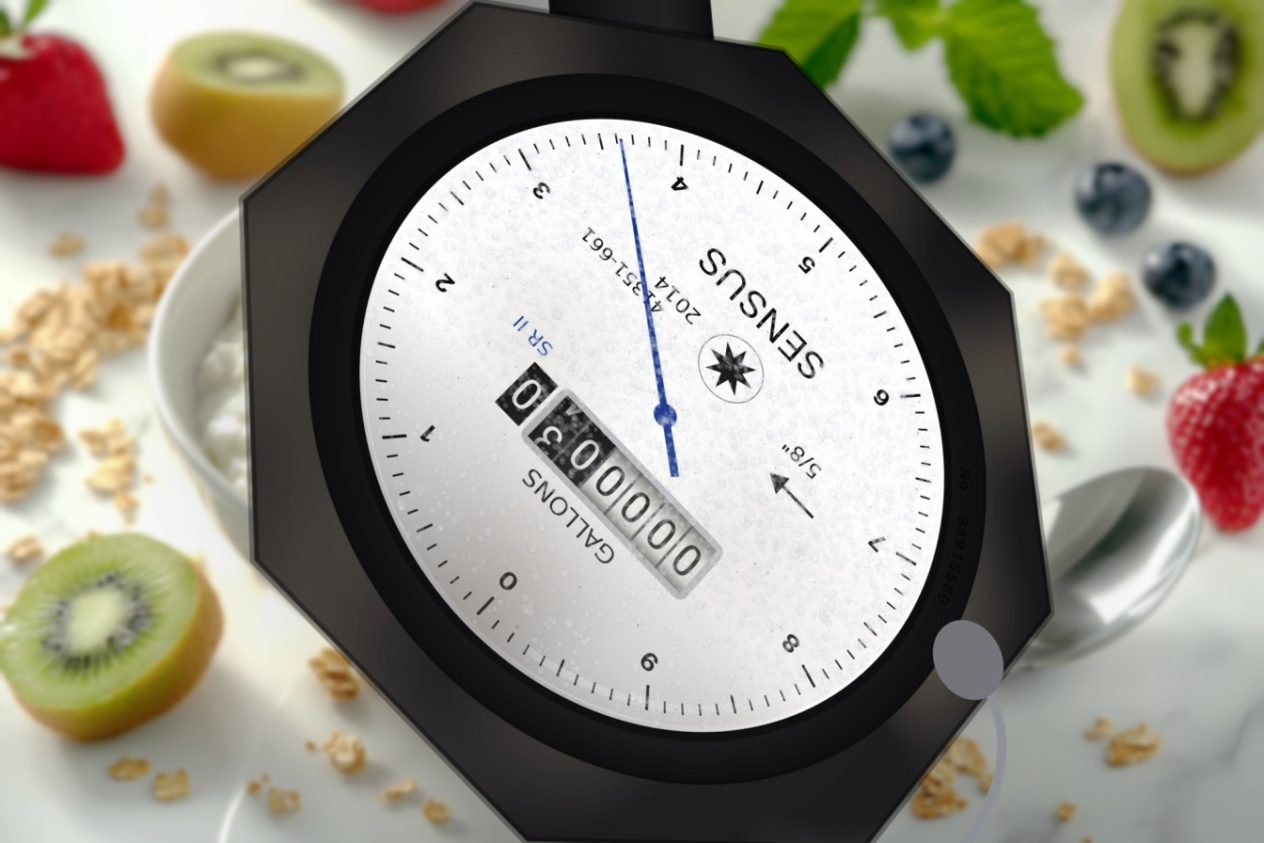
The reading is {"value": 33.6, "unit": "gal"}
